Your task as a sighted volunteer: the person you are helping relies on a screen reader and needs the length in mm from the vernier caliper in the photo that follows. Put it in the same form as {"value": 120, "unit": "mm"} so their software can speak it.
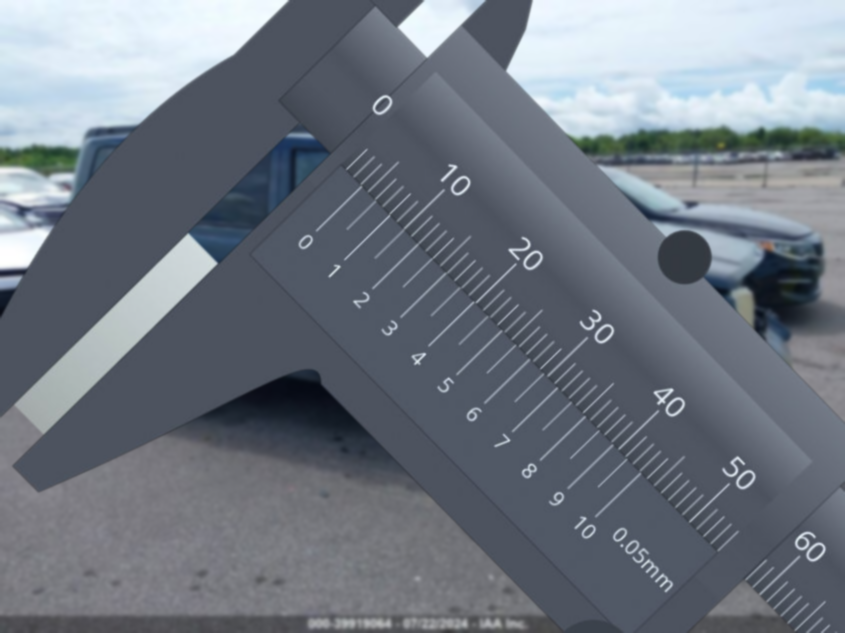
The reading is {"value": 4.2, "unit": "mm"}
